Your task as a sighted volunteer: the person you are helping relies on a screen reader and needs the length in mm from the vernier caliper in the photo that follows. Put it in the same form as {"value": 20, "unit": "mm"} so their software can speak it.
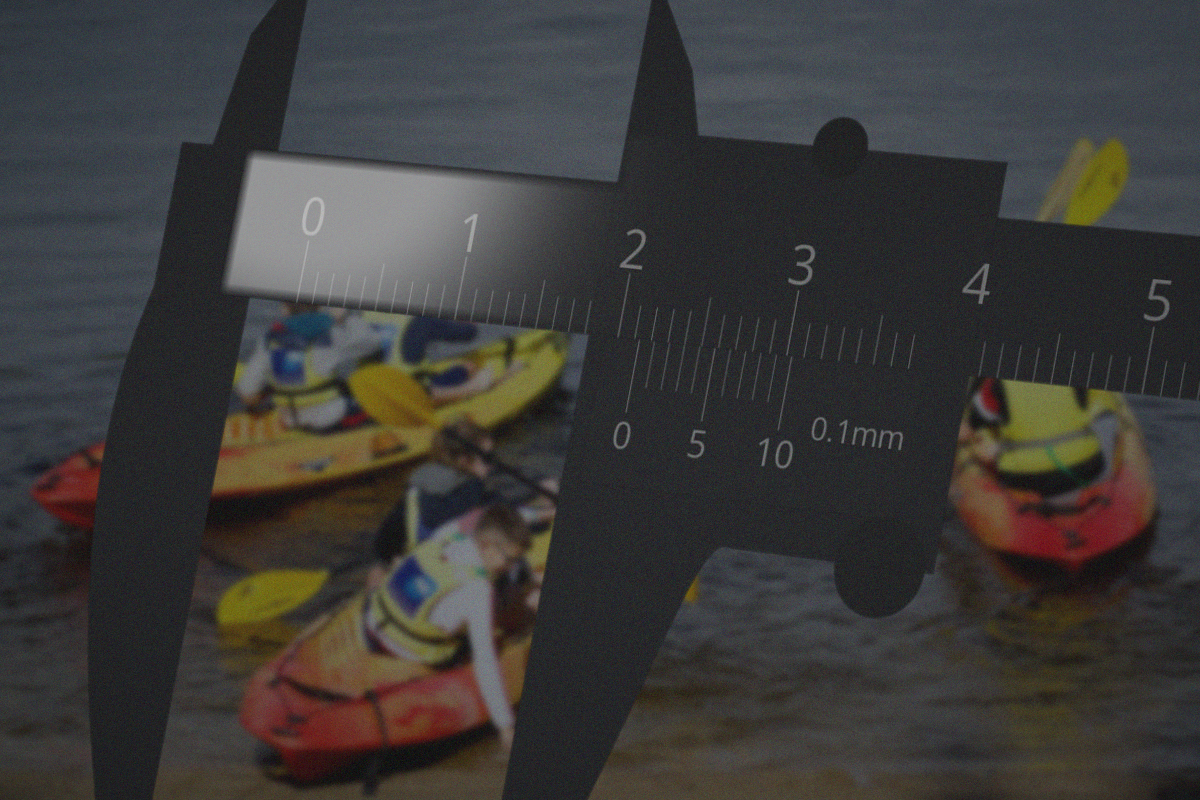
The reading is {"value": 21.3, "unit": "mm"}
